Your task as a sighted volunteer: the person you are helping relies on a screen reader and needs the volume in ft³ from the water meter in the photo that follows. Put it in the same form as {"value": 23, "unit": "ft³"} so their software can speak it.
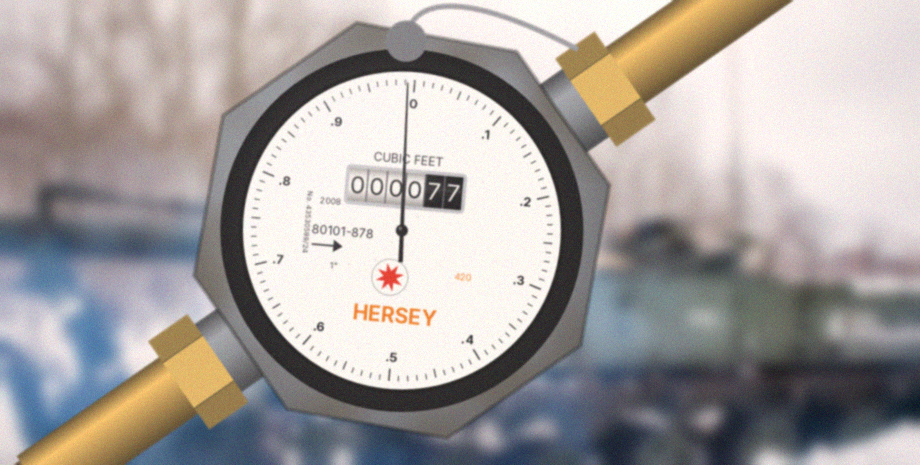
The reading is {"value": 76.99, "unit": "ft³"}
